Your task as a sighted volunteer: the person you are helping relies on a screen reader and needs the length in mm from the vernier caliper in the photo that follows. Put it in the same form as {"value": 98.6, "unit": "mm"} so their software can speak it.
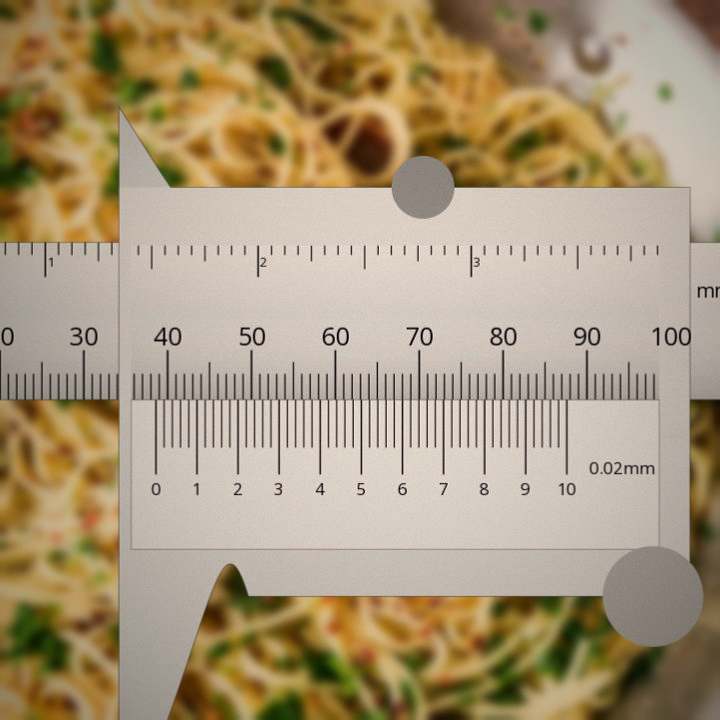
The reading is {"value": 38.6, "unit": "mm"}
